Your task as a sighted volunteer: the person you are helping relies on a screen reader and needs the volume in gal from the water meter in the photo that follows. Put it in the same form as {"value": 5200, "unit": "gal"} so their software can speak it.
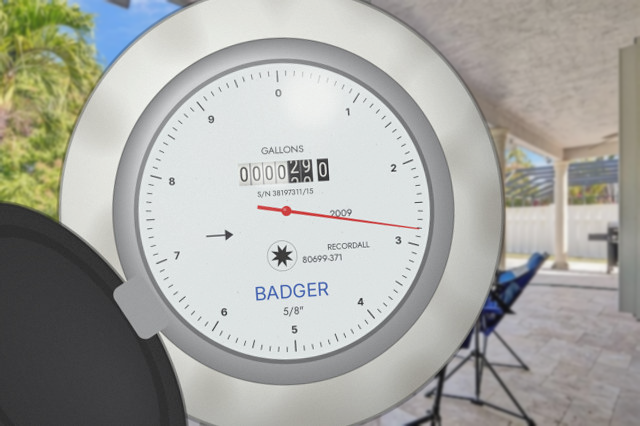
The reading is {"value": 292.8, "unit": "gal"}
